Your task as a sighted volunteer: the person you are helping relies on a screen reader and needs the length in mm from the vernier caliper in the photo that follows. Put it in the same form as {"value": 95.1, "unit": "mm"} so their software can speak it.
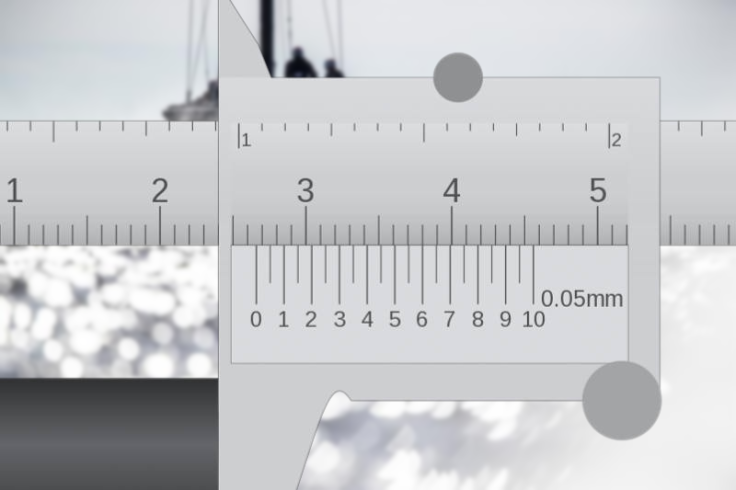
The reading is {"value": 26.6, "unit": "mm"}
